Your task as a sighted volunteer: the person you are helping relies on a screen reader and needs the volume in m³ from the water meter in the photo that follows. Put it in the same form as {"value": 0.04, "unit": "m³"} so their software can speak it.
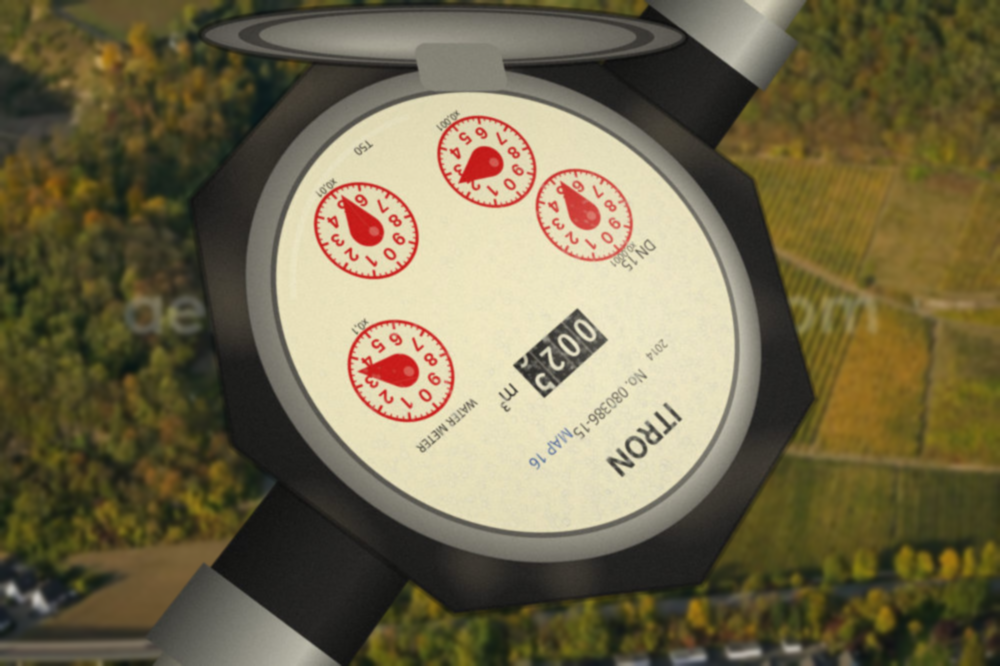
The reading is {"value": 25.3525, "unit": "m³"}
